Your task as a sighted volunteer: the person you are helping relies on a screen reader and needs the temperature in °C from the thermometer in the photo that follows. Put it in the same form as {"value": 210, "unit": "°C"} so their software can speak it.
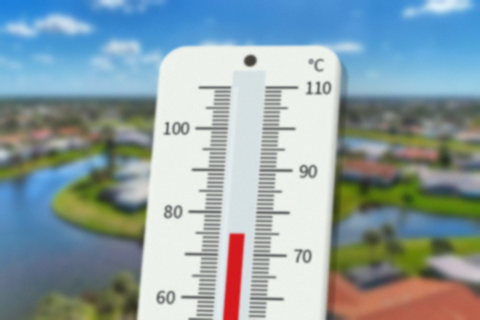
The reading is {"value": 75, "unit": "°C"}
